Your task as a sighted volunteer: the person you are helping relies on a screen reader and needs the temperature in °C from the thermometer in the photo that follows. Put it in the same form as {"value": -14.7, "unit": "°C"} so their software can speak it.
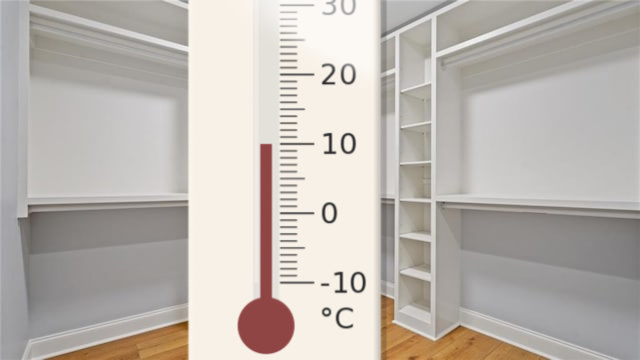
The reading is {"value": 10, "unit": "°C"}
